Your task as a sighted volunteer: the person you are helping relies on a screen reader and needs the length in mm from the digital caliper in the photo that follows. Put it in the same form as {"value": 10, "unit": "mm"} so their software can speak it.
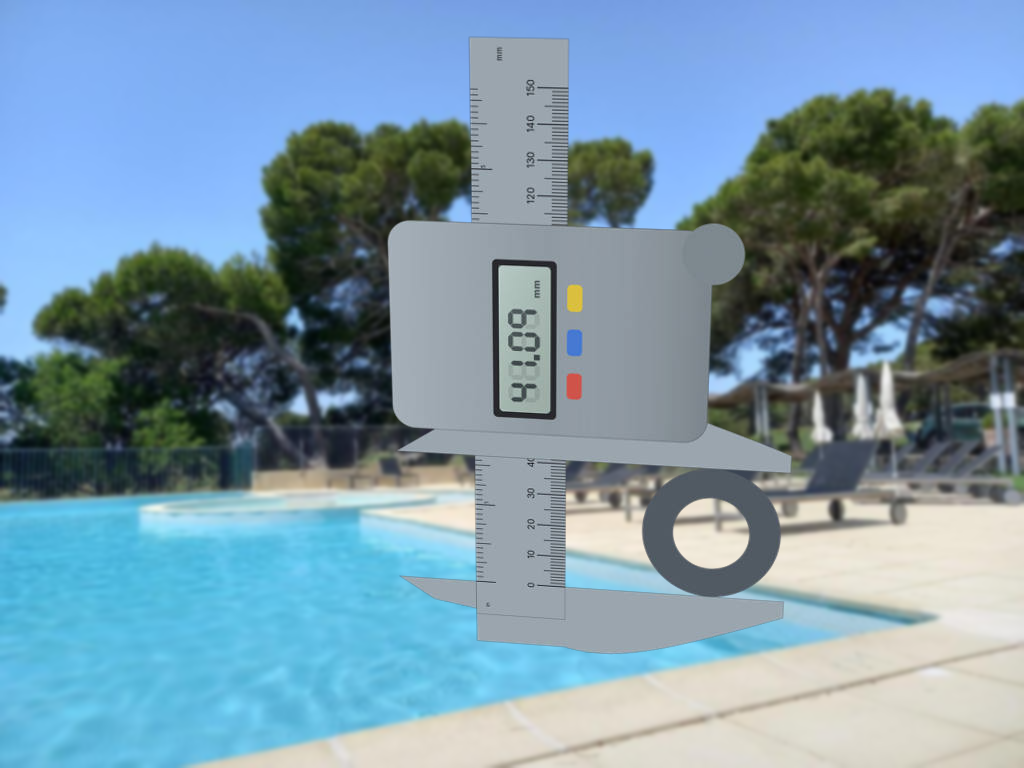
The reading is {"value": 41.09, "unit": "mm"}
